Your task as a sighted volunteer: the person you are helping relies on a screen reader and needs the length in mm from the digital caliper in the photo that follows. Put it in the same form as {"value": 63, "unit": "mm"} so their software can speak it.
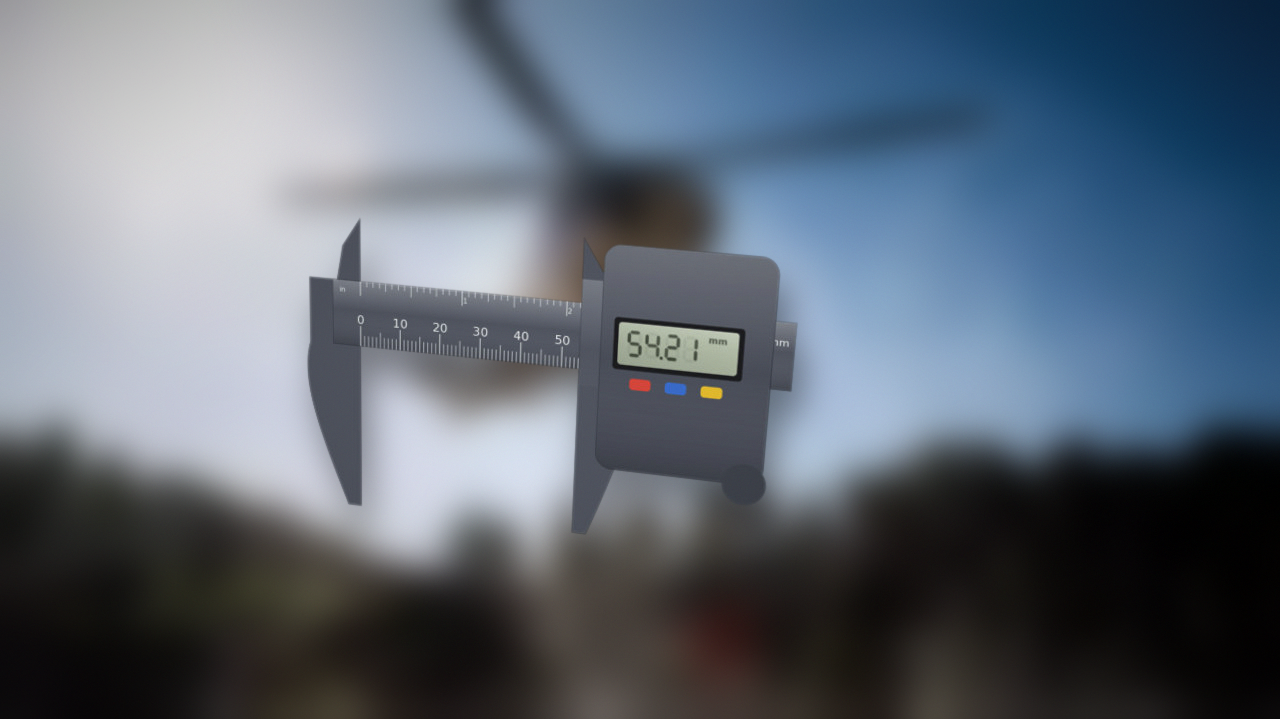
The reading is {"value": 54.21, "unit": "mm"}
